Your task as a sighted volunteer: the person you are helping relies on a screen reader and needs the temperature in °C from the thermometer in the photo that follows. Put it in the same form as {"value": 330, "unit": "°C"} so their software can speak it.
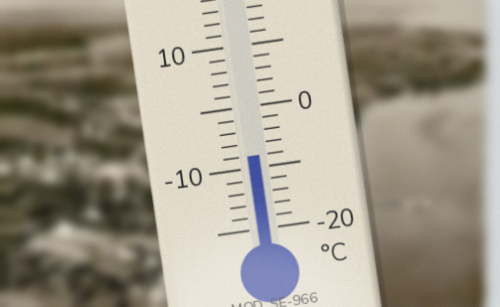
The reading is {"value": -8, "unit": "°C"}
